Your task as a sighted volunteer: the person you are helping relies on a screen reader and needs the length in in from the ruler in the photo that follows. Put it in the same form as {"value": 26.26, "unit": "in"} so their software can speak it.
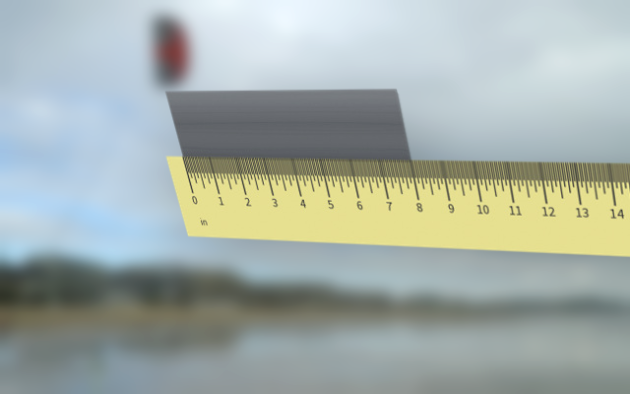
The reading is {"value": 8, "unit": "in"}
